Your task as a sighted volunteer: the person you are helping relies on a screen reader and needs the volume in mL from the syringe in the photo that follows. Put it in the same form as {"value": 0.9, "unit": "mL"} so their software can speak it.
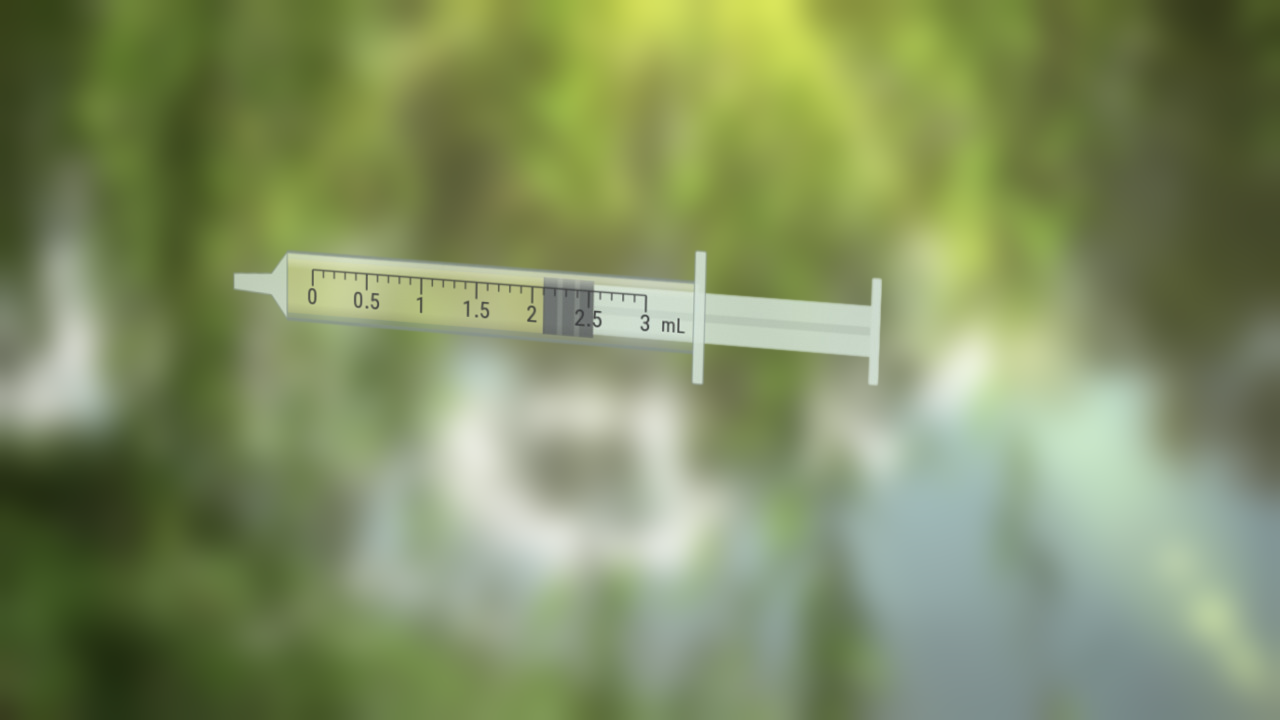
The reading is {"value": 2.1, "unit": "mL"}
